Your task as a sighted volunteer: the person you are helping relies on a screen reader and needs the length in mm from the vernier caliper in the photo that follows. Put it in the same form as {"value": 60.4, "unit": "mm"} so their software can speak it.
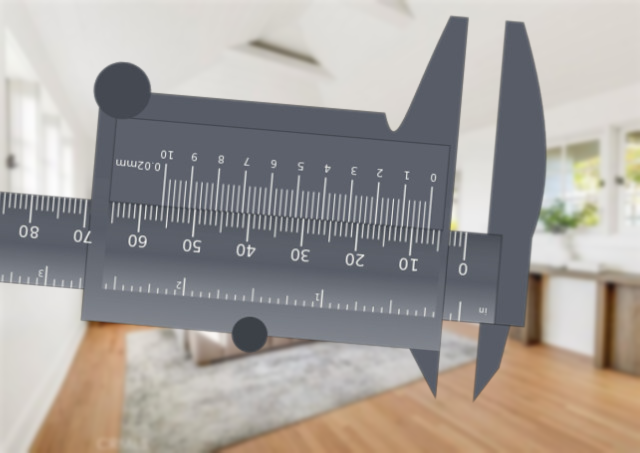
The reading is {"value": 7.0, "unit": "mm"}
